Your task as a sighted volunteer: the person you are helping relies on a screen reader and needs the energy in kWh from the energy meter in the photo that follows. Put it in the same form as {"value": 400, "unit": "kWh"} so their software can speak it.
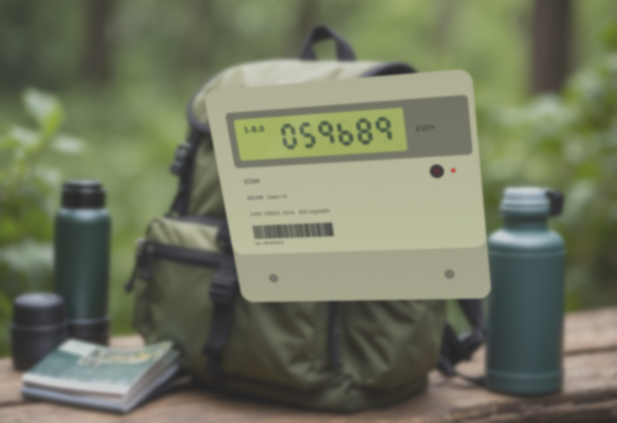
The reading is {"value": 59689, "unit": "kWh"}
